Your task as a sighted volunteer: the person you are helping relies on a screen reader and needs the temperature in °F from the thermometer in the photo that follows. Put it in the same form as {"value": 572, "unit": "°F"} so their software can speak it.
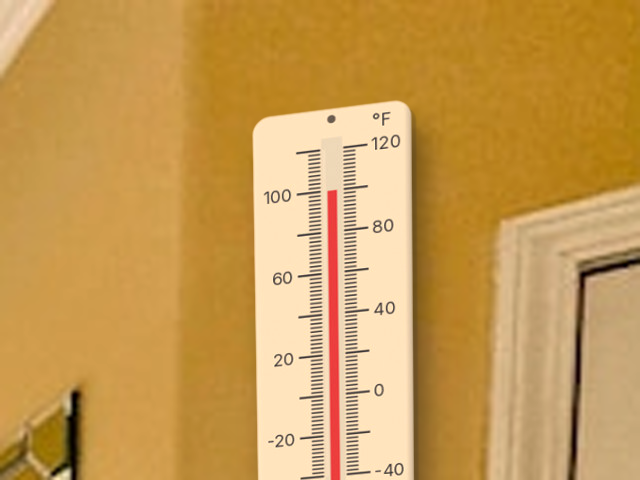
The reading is {"value": 100, "unit": "°F"}
